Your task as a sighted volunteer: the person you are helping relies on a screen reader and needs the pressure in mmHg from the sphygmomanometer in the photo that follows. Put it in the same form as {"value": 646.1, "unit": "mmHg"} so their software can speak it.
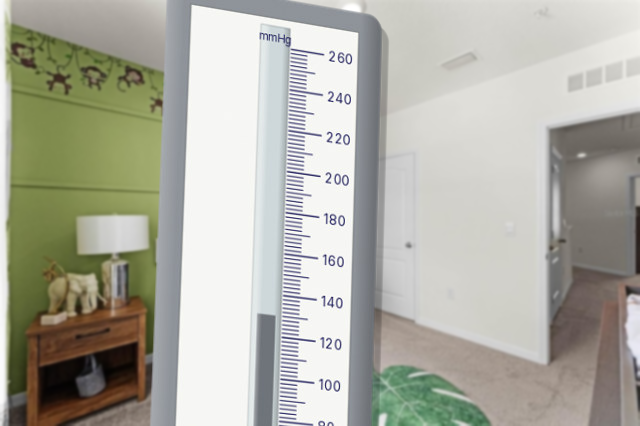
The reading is {"value": 130, "unit": "mmHg"}
